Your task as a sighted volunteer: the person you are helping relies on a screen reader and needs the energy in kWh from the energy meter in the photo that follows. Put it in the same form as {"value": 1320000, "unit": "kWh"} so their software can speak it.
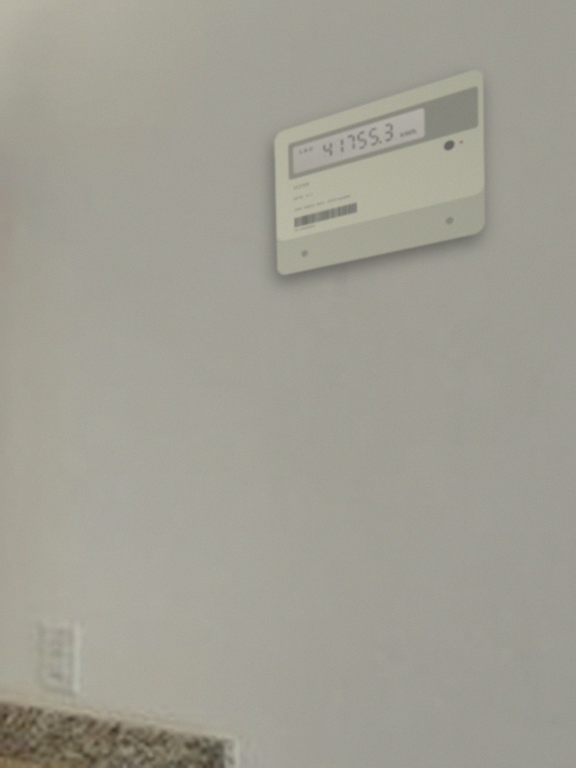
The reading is {"value": 41755.3, "unit": "kWh"}
